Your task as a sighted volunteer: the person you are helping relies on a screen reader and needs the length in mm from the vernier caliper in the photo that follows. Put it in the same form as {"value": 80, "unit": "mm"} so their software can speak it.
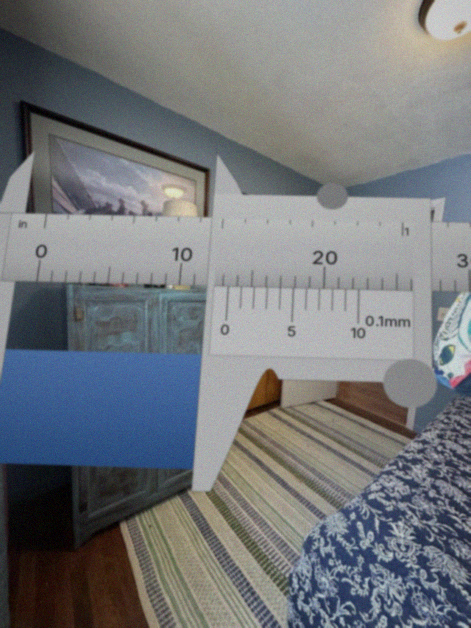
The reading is {"value": 13.4, "unit": "mm"}
